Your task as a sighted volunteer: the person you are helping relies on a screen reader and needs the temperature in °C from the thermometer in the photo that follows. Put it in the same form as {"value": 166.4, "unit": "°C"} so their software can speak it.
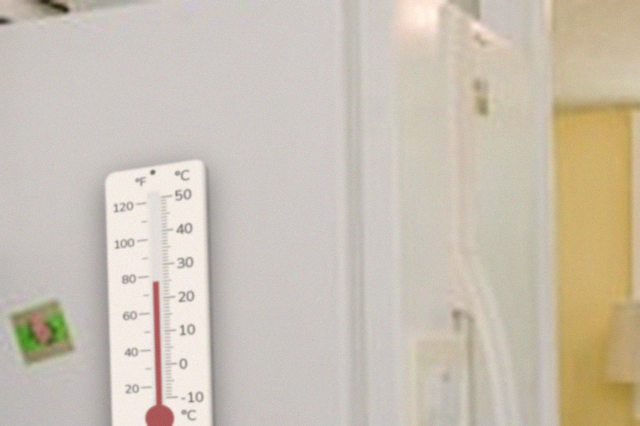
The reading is {"value": 25, "unit": "°C"}
